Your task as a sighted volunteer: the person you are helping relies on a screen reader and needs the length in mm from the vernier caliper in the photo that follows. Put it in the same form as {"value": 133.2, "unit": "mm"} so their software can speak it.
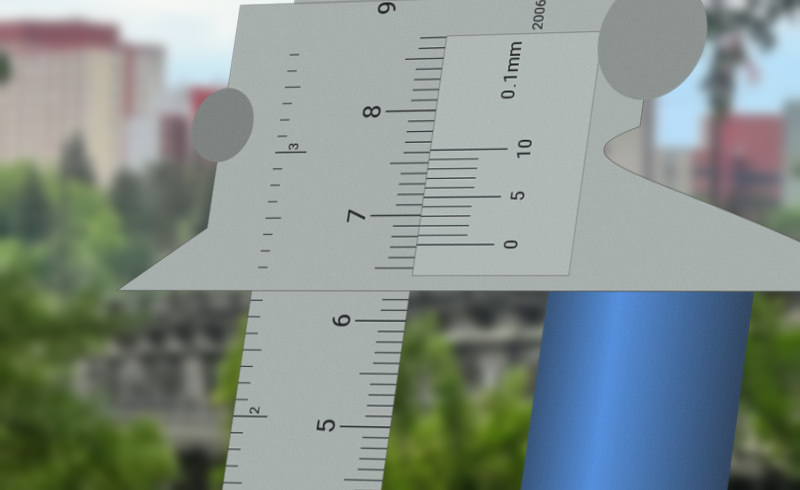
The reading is {"value": 67.2, "unit": "mm"}
